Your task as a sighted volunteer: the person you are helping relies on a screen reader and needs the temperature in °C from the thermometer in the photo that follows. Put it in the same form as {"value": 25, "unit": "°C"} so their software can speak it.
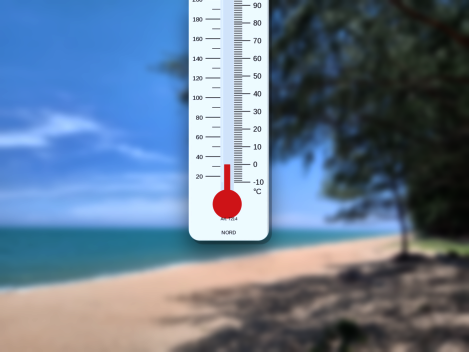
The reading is {"value": 0, "unit": "°C"}
